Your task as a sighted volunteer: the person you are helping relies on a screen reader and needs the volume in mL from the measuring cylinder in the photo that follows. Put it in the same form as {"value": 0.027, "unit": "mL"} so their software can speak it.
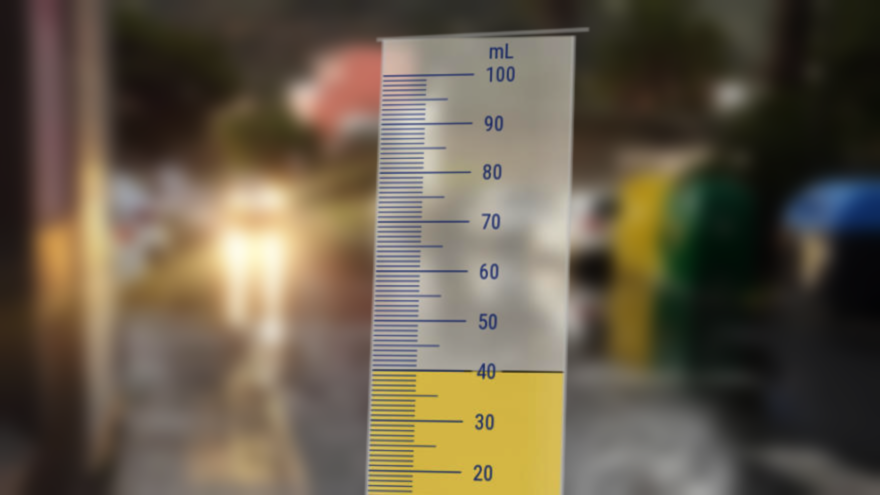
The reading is {"value": 40, "unit": "mL"}
